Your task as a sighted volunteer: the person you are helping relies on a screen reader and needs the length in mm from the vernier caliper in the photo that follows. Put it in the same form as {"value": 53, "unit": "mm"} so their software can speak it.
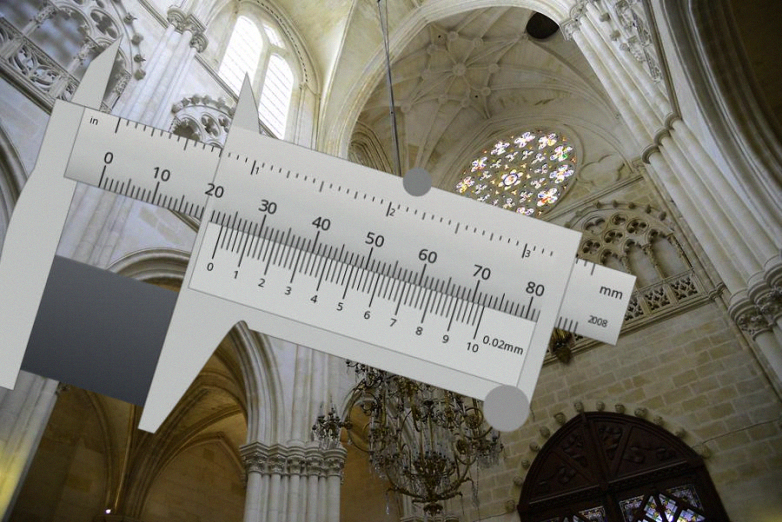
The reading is {"value": 23.2, "unit": "mm"}
